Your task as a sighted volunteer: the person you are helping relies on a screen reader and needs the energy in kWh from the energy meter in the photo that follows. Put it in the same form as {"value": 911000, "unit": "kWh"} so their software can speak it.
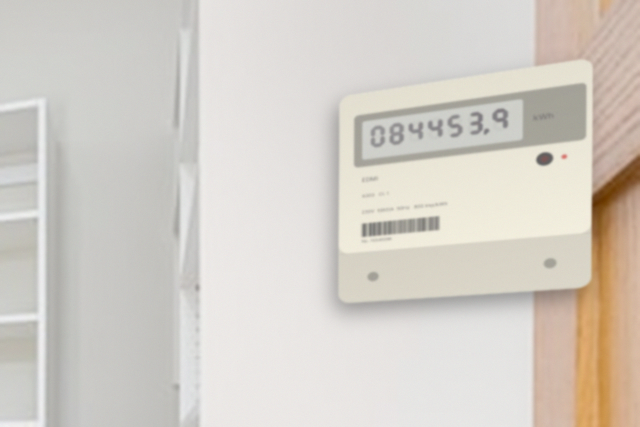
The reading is {"value": 84453.9, "unit": "kWh"}
